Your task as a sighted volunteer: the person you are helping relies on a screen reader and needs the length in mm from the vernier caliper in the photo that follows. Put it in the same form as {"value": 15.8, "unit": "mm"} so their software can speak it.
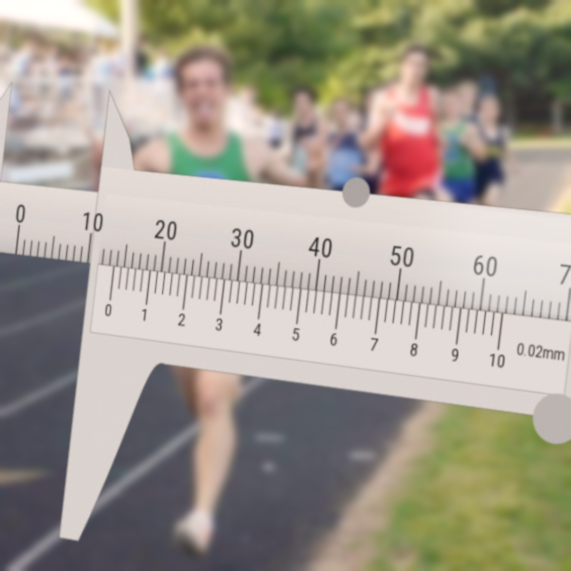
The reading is {"value": 13.6, "unit": "mm"}
